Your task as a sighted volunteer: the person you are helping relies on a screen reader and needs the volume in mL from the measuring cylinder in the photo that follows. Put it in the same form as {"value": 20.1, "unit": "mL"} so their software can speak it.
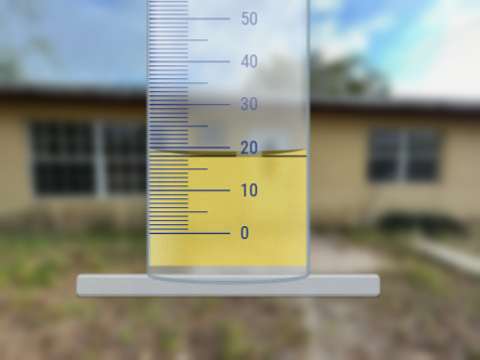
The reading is {"value": 18, "unit": "mL"}
